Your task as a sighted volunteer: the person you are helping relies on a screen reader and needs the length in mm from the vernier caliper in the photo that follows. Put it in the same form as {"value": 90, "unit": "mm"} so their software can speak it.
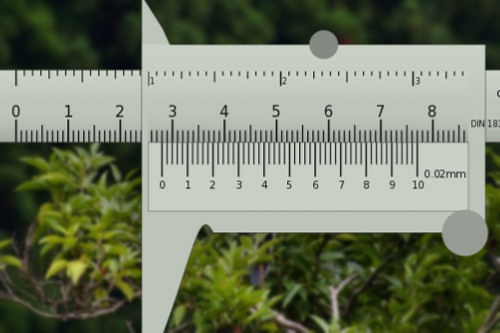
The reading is {"value": 28.0, "unit": "mm"}
